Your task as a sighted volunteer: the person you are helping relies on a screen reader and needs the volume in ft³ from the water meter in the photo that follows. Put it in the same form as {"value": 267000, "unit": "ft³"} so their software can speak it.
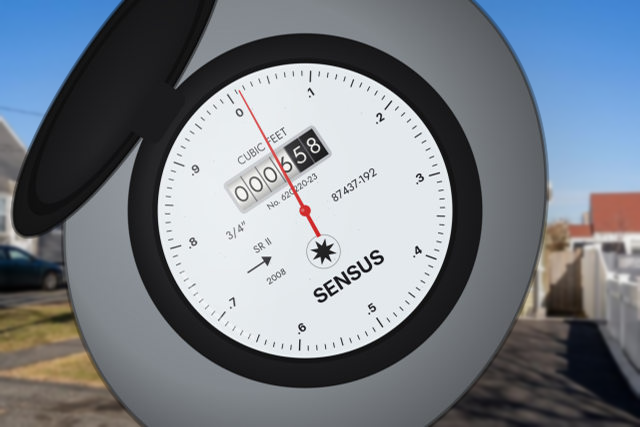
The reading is {"value": 658.01, "unit": "ft³"}
